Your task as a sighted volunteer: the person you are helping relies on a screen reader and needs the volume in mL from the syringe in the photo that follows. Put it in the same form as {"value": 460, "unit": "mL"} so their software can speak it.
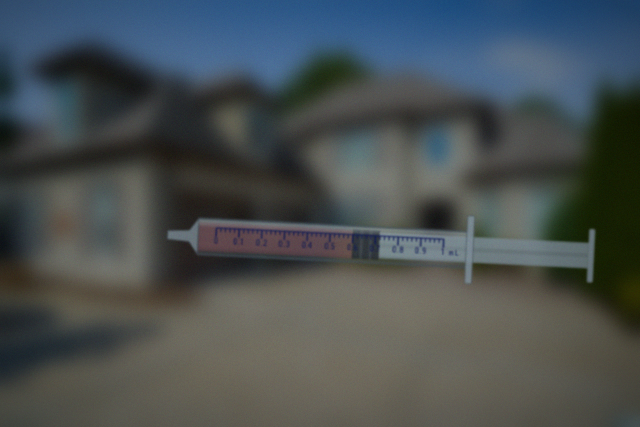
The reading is {"value": 0.6, "unit": "mL"}
